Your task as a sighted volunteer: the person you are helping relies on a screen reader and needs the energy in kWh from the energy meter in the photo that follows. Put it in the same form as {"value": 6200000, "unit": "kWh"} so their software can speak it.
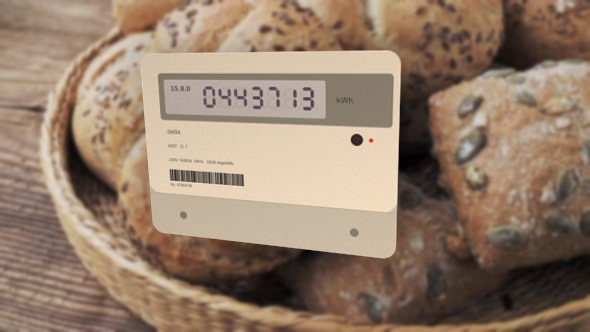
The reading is {"value": 443713, "unit": "kWh"}
